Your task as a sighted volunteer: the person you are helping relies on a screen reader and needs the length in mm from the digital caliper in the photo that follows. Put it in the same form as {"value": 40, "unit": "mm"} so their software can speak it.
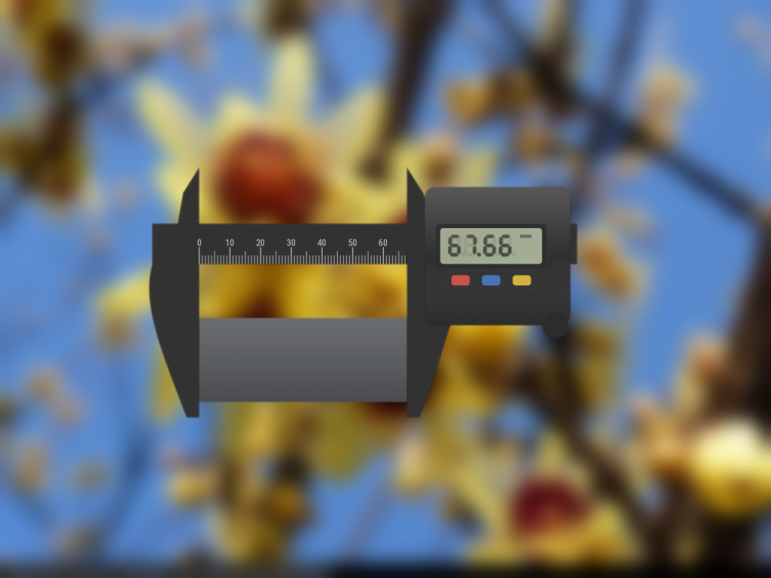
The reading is {"value": 67.66, "unit": "mm"}
